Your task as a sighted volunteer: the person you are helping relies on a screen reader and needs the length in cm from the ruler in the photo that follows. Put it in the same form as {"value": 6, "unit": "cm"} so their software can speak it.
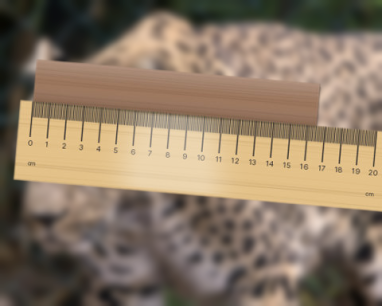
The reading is {"value": 16.5, "unit": "cm"}
